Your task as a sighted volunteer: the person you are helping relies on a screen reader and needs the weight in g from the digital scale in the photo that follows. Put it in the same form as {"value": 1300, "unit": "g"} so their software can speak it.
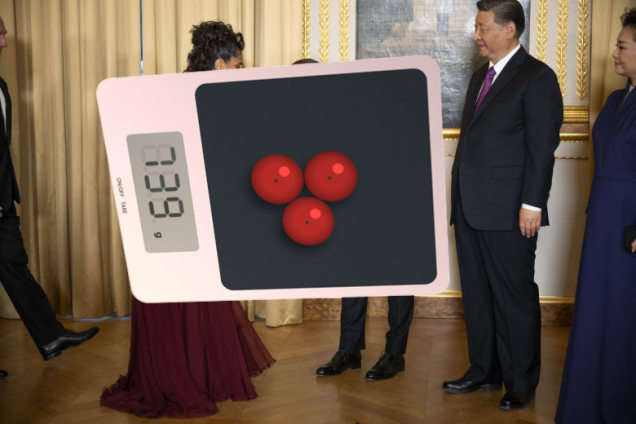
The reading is {"value": 739, "unit": "g"}
